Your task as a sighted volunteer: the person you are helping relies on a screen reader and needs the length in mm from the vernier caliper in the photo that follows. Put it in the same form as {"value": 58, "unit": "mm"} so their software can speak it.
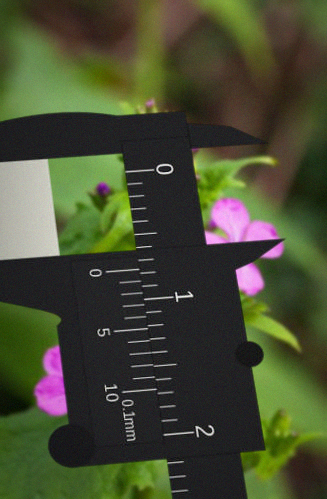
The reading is {"value": 7.7, "unit": "mm"}
